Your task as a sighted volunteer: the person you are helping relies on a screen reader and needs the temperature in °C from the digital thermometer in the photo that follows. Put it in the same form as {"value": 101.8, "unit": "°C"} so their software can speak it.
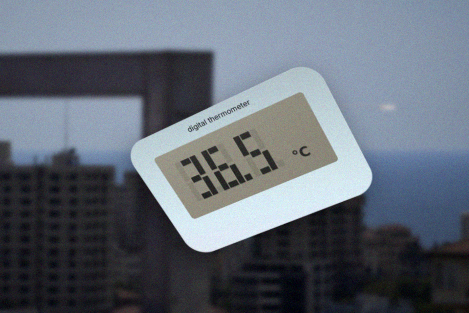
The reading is {"value": 36.5, "unit": "°C"}
